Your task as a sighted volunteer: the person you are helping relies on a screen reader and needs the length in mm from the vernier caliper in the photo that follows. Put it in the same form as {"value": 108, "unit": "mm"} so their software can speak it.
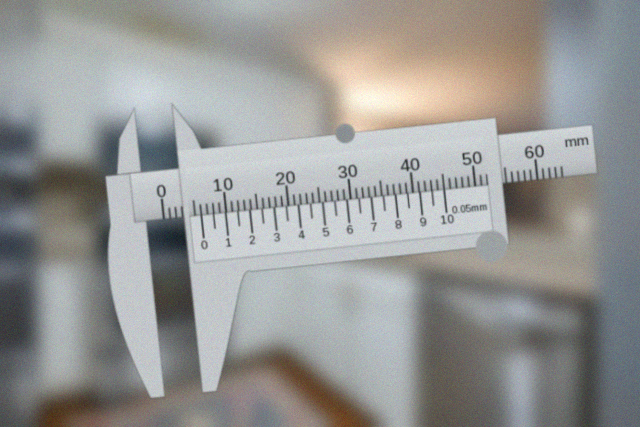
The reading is {"value": 6.0, "unit": "mm"}
